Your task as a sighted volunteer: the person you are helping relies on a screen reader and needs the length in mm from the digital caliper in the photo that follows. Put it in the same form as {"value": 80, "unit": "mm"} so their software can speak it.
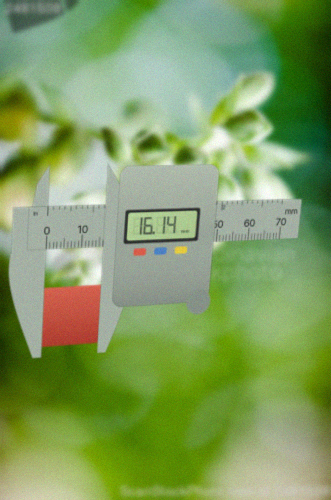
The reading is {"value": 16.14, "unit": "mm"}
